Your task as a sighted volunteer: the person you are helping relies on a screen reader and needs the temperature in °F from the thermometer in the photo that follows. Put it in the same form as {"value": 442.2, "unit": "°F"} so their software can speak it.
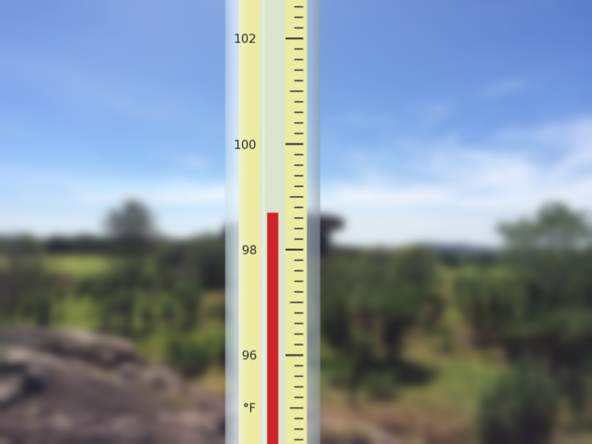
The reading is {"value": 98.7, "unit": "°F"}
